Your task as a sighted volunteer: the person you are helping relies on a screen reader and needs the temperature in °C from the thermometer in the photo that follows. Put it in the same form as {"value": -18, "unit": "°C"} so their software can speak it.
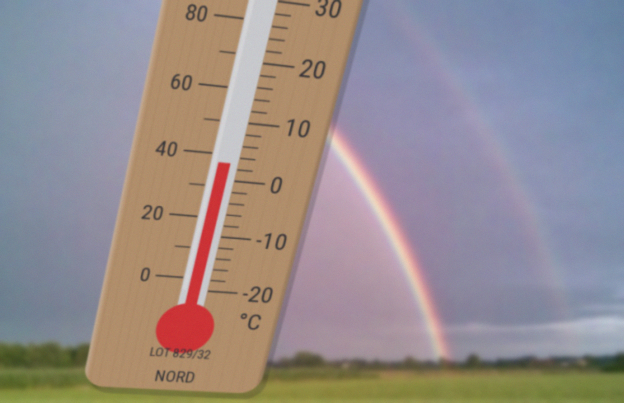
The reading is {"value": 3, "unit": "°C"}
